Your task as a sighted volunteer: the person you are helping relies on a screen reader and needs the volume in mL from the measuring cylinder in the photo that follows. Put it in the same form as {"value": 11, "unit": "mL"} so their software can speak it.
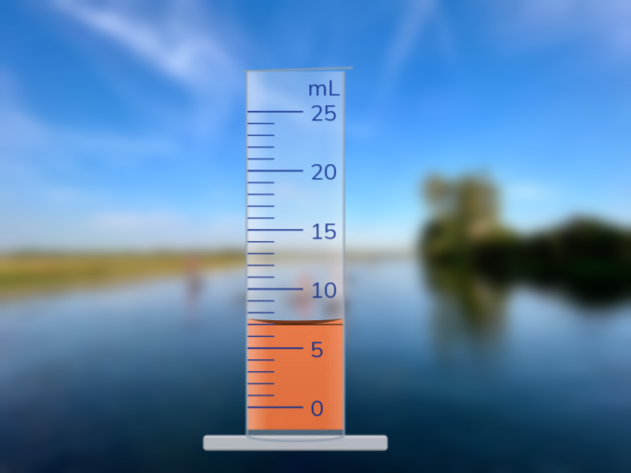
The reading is {"value": 7, "unit": "mL"}
